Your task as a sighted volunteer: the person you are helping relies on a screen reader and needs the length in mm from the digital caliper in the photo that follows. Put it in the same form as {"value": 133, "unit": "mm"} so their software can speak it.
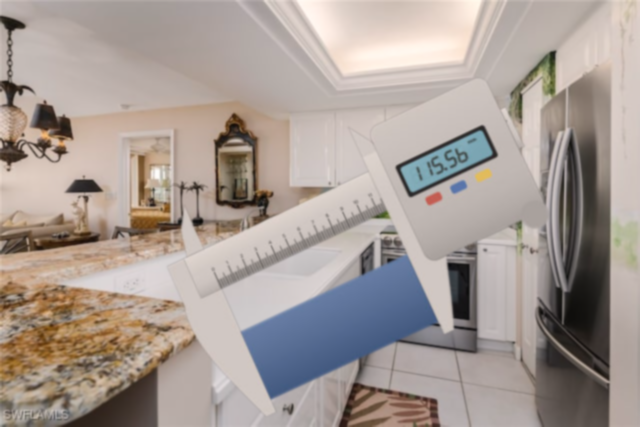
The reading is {"value": 115.56, "unit": "mm"}
